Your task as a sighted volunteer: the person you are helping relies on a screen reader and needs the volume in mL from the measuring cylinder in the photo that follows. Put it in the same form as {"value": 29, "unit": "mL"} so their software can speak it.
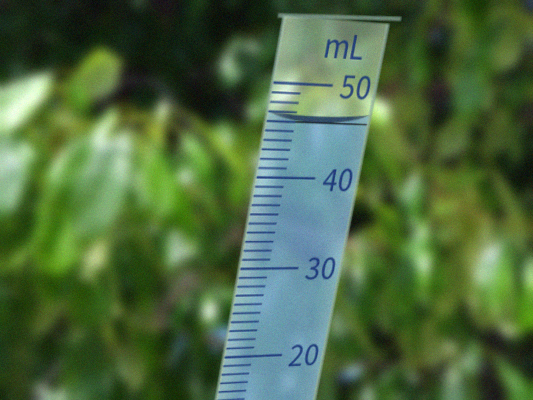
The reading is {"value": 46, "unit": "mL"}
